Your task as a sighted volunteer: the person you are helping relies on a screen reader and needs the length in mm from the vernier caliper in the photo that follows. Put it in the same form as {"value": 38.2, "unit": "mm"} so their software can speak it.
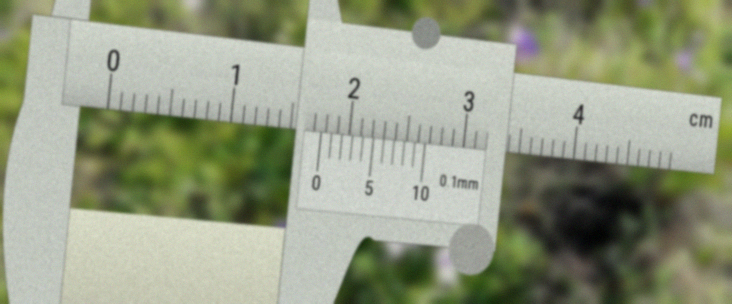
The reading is {"value": 17.6, "unit": "mm"}
